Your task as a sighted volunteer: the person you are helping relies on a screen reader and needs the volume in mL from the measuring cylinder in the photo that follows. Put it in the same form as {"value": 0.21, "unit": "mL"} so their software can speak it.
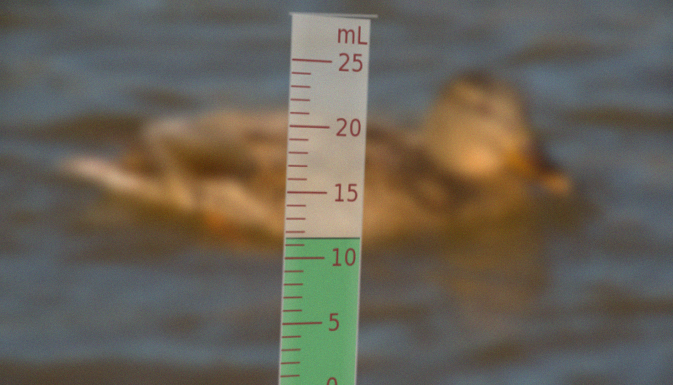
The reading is {"value": 11.5, "unit": "mL"}
